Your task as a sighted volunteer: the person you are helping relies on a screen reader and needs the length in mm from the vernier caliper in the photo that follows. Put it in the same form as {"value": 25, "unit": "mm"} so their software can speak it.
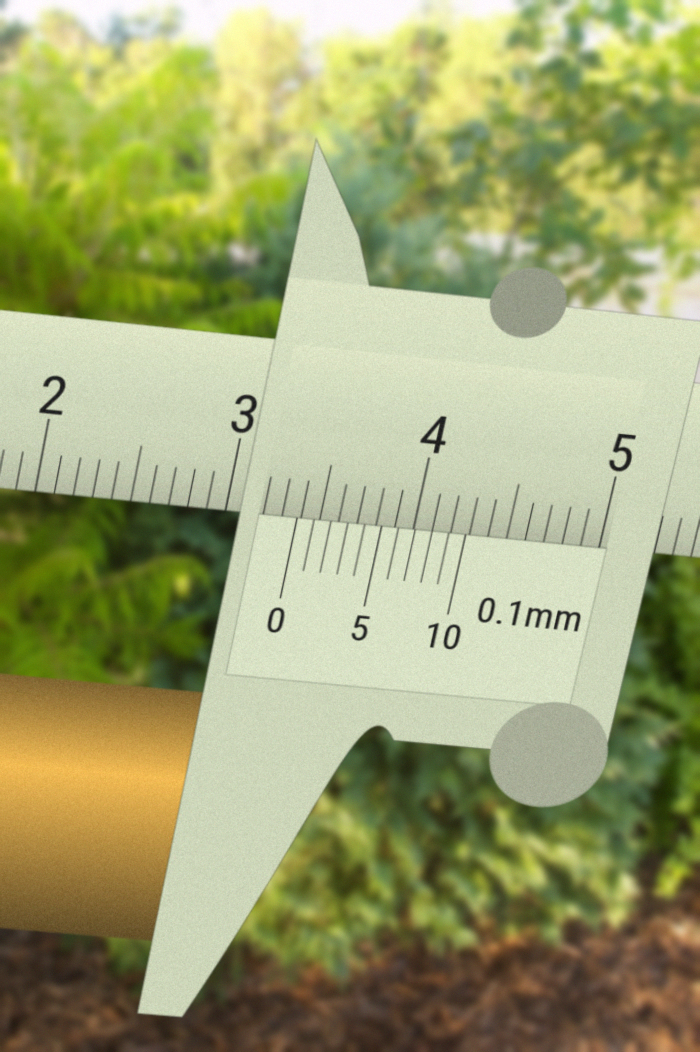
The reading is {"value": 33.8, "unit": "mm"}
